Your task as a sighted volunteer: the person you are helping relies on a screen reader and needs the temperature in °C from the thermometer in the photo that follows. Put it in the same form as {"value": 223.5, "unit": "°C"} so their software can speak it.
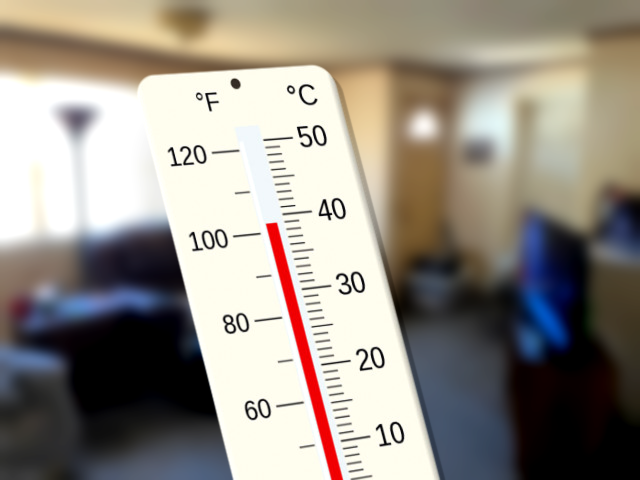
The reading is {"value": 39, "unit": "°C"}
